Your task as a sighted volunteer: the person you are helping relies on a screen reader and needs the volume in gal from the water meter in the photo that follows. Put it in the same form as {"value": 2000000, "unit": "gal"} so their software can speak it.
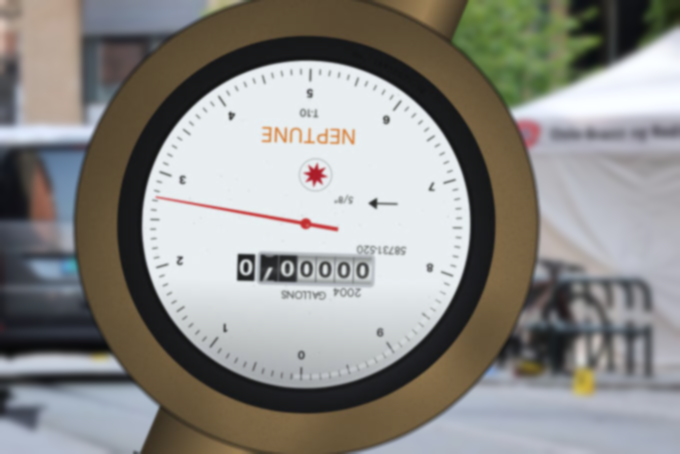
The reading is {"value": 72.7, "unit": "gal"}
